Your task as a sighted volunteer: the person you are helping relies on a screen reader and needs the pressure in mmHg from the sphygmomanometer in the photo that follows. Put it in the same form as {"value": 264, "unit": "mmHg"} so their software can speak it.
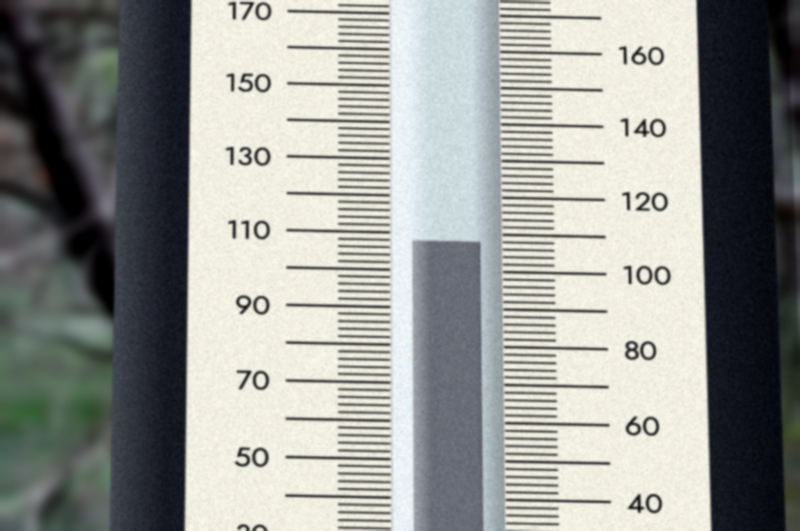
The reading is {"value": 108, "unit": "mmHg"}
